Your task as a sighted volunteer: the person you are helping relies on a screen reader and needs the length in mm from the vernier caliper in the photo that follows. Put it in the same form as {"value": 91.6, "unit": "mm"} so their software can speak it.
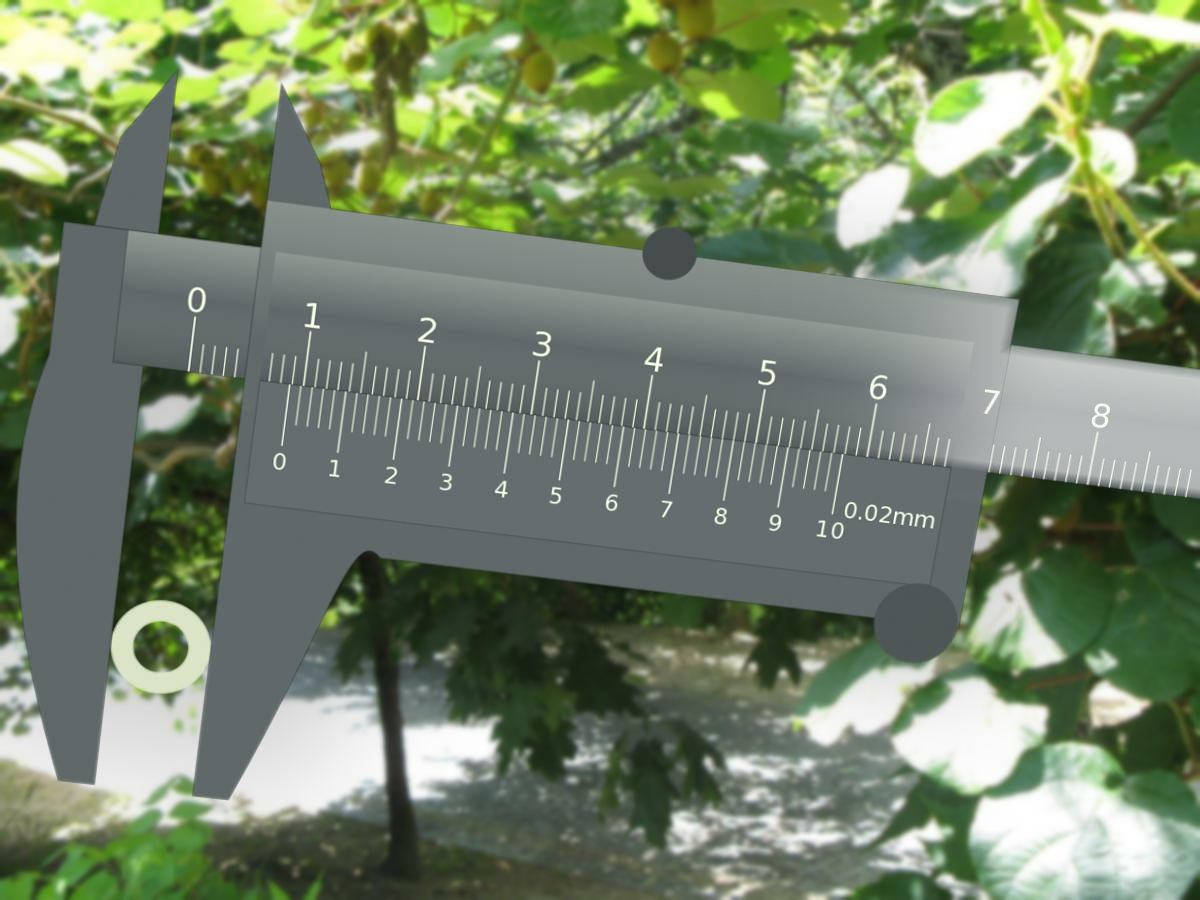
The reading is {"value": 8.8, "unit": "mm"}
